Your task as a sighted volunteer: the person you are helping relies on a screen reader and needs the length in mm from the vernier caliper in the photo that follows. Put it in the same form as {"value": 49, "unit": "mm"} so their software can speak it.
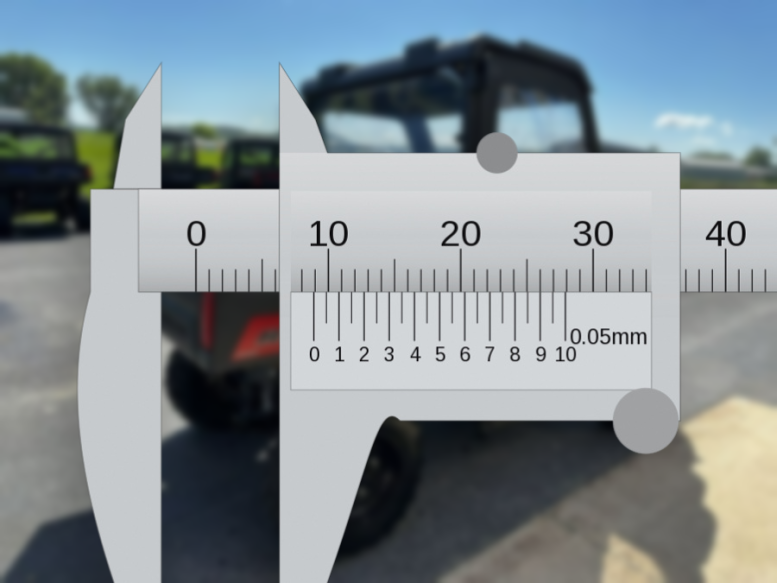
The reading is {"value": 8.9, "unit": "mm"}
